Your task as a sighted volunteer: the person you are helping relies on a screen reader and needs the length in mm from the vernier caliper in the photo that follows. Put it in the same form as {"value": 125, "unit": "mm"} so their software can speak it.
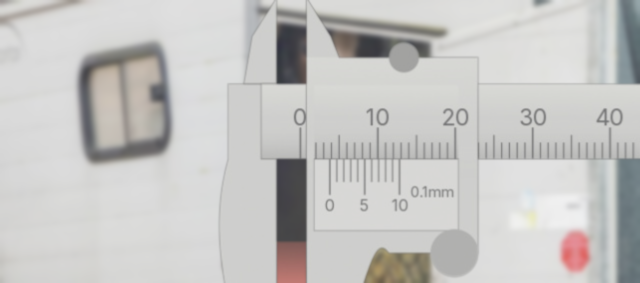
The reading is {"value": 3.8, "unit": "mm"}
